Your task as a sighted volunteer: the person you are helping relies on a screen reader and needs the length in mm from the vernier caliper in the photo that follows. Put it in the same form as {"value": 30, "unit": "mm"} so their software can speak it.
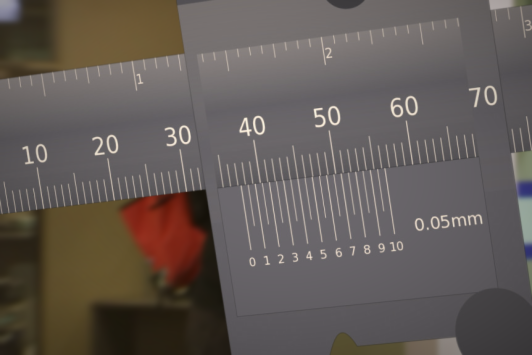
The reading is {"value": 37.4, "unit": "mm"}
